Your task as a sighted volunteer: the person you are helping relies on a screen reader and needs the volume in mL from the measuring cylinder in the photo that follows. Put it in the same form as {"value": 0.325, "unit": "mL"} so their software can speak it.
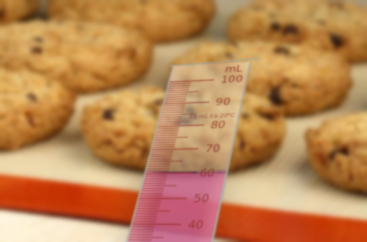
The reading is {"value": 60, "unit": "mL"}
